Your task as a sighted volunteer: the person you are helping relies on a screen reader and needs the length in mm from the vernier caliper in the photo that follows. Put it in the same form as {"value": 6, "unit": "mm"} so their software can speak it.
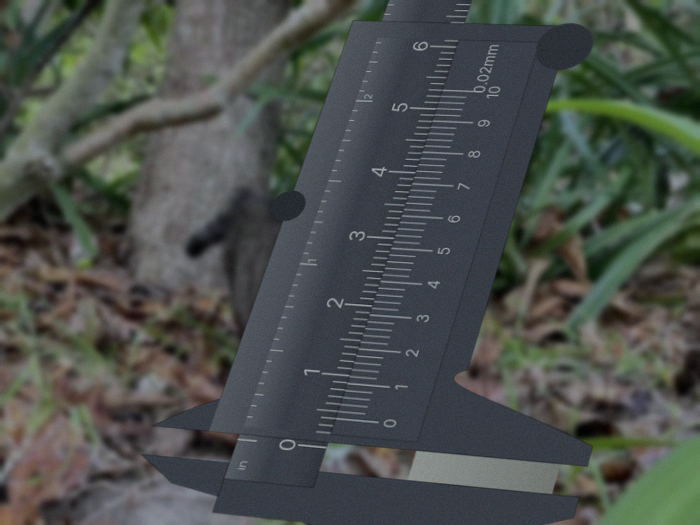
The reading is {"value": 4.0, "unit": "mm"}
